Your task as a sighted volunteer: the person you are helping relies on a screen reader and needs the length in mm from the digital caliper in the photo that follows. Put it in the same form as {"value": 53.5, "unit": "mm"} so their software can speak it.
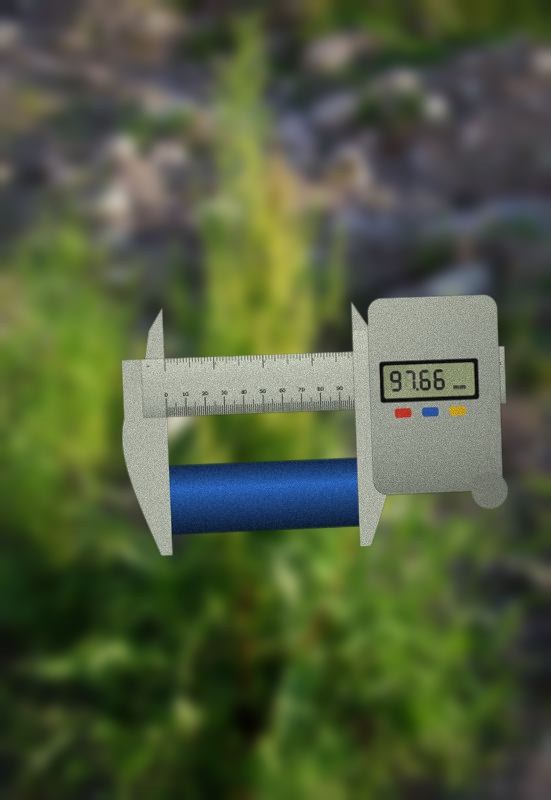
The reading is {"value": 97.66, "unit": "mm"}
